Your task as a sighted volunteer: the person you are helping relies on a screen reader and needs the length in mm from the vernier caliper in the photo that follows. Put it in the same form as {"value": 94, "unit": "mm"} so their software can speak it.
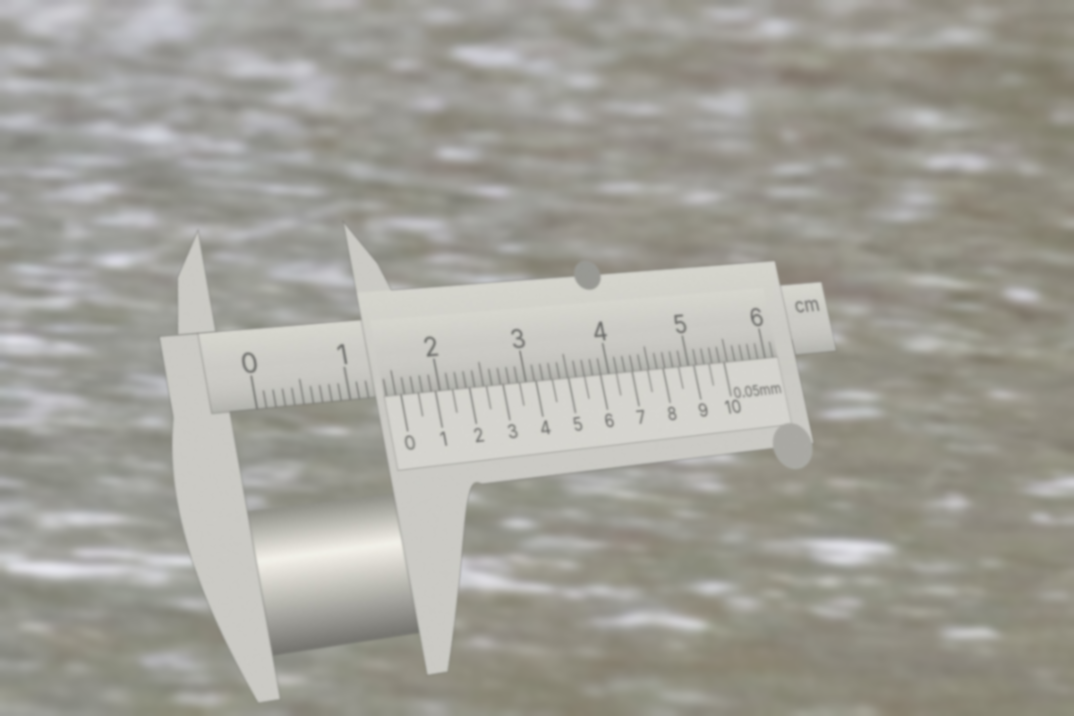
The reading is {"value": 15.6, "unit": "mm"}
